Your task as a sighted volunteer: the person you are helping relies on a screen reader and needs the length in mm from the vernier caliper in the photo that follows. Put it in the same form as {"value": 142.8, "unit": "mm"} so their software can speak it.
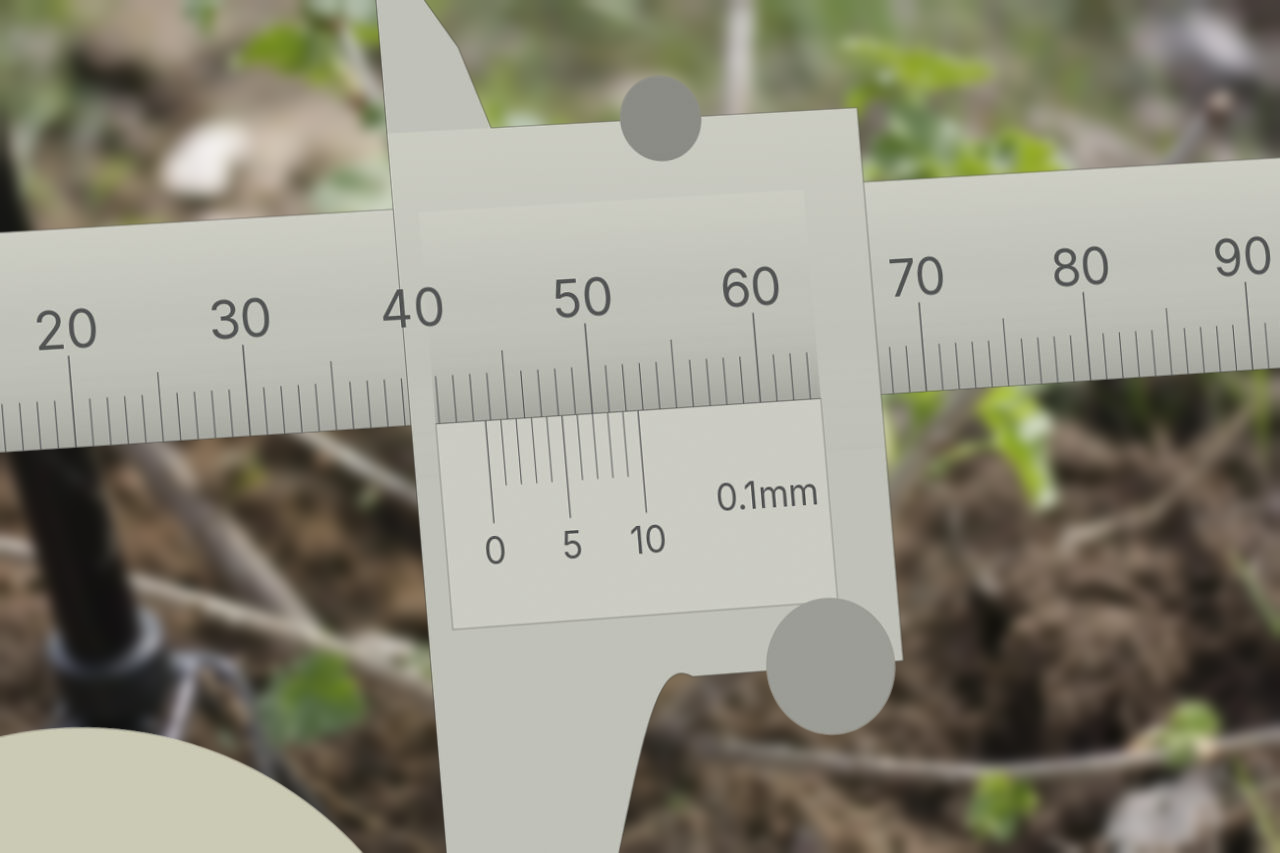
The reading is {"value": 43.7, "unit": "mm"}
